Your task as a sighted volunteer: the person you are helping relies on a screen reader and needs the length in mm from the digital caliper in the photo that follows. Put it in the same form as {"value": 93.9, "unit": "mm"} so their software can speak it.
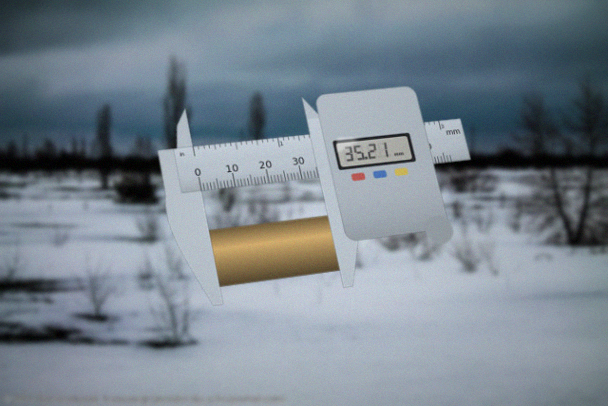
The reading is {"value": 35.21, "unit": "mm"}
